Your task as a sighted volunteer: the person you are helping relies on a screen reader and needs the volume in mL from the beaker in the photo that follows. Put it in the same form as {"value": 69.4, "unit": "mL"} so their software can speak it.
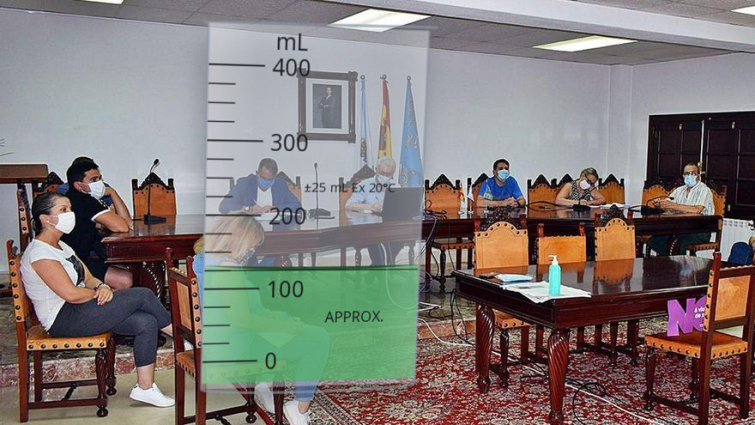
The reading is {"value": 125, "unit": "mL"}
